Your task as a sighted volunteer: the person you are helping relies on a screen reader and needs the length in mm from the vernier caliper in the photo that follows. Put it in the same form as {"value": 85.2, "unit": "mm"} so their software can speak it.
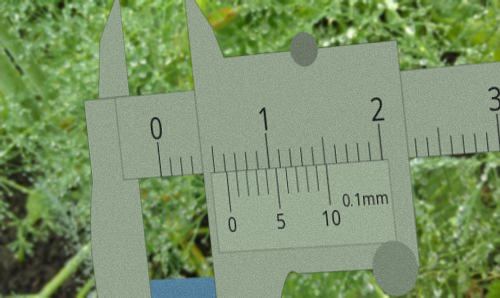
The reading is {"value": 6.1, "unit": "mm"}
